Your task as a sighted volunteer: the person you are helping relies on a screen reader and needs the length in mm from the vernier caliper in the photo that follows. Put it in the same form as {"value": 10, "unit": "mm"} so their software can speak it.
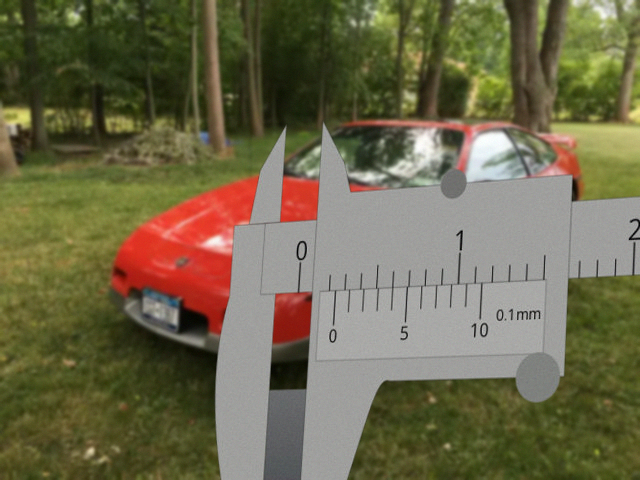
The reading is {"value": 2.4, "unit": "mm"}
